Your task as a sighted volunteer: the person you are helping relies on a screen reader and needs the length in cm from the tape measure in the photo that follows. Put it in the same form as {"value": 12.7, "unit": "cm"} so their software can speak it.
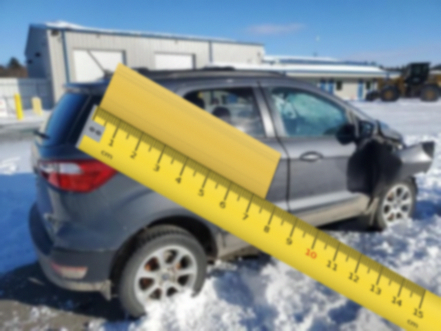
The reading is {"value": 7.5, "unit": "cm"}
